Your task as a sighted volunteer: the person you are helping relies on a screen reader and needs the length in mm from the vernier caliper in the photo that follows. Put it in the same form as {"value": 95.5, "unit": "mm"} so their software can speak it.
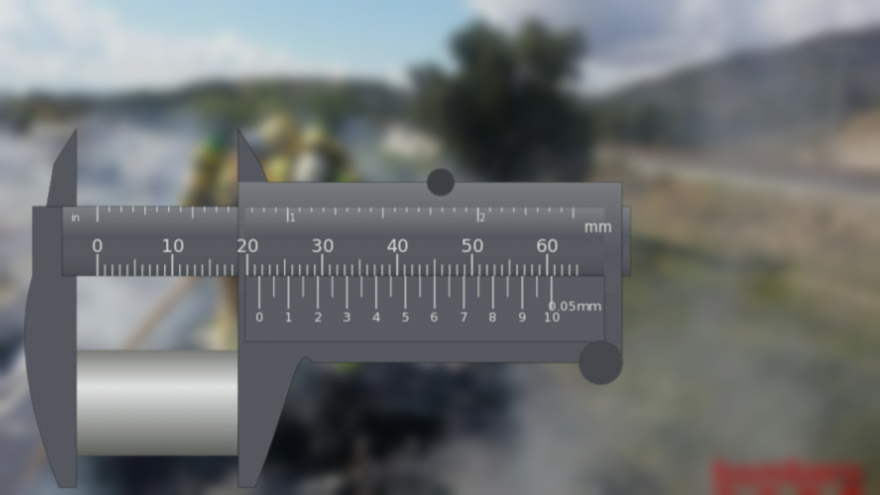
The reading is {"value": 21.6, "unit": "mm"}
